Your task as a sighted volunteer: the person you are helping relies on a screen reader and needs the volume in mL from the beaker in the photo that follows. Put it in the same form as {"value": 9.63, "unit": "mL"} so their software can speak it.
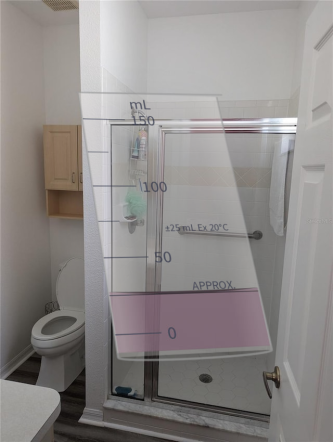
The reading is {"value": 25, "unit": "mL"}
